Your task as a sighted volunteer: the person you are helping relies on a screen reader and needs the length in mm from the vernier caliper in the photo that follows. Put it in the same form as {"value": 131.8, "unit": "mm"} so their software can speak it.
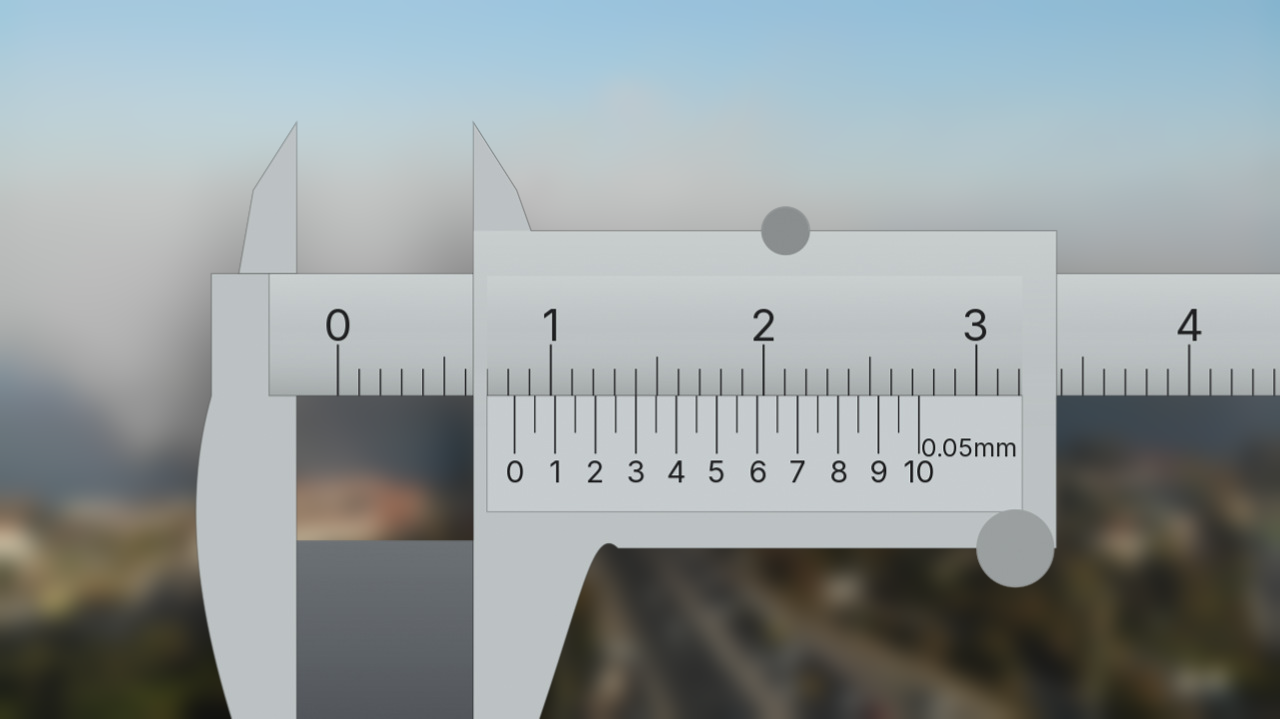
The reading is {"value": 8.3, "unit": "mm"}
